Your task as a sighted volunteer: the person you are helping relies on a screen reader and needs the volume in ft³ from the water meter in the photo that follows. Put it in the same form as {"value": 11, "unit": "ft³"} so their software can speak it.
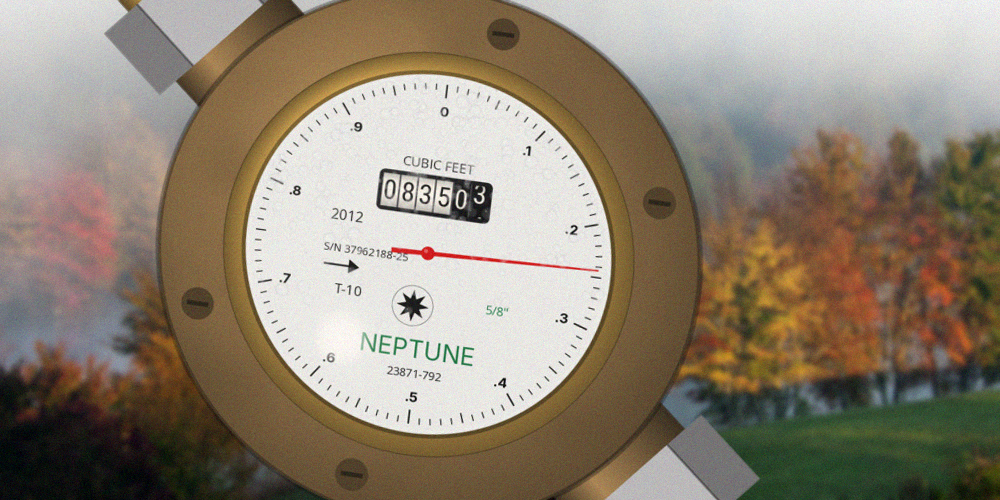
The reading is {"value": 83503.24, "unit": "ft³"}
